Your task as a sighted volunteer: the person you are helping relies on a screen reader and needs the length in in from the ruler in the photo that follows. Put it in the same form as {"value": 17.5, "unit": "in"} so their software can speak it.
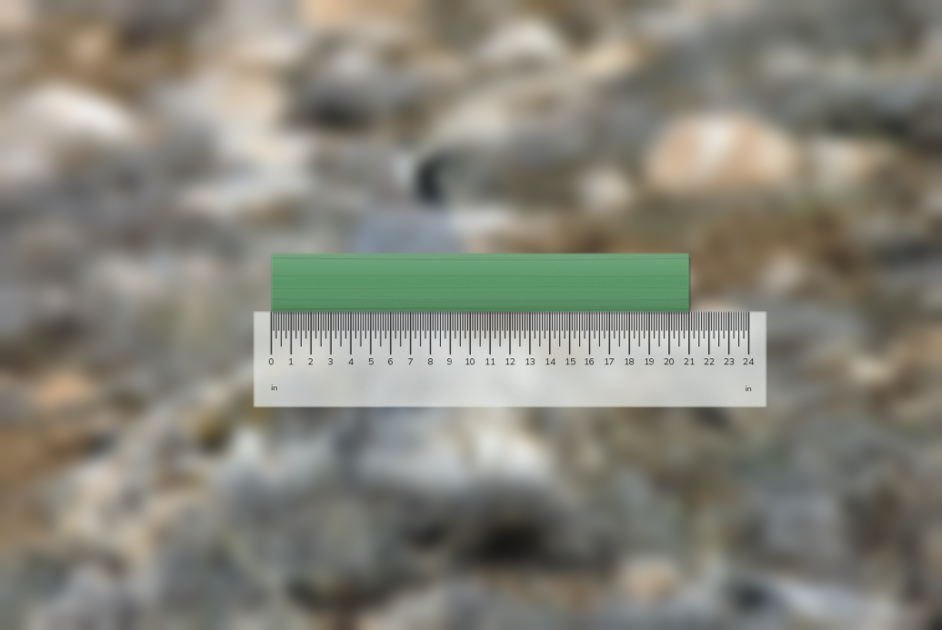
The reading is {"value": 21, "unit": "in"}
